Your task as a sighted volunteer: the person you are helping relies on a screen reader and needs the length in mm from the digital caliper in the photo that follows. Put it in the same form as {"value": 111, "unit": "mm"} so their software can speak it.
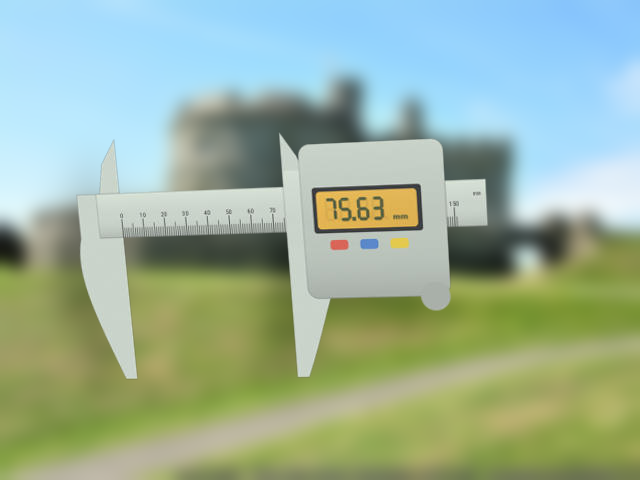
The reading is {"value": 75.63, "unit": "mm"}
